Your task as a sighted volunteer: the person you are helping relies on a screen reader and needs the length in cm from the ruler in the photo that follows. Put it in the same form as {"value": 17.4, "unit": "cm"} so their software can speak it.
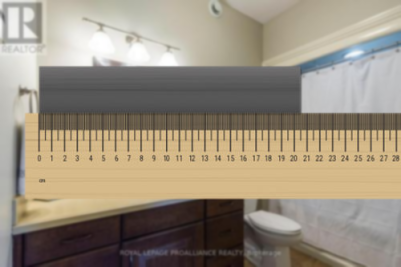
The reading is {"value": 20.5, "unit": "cm"}
